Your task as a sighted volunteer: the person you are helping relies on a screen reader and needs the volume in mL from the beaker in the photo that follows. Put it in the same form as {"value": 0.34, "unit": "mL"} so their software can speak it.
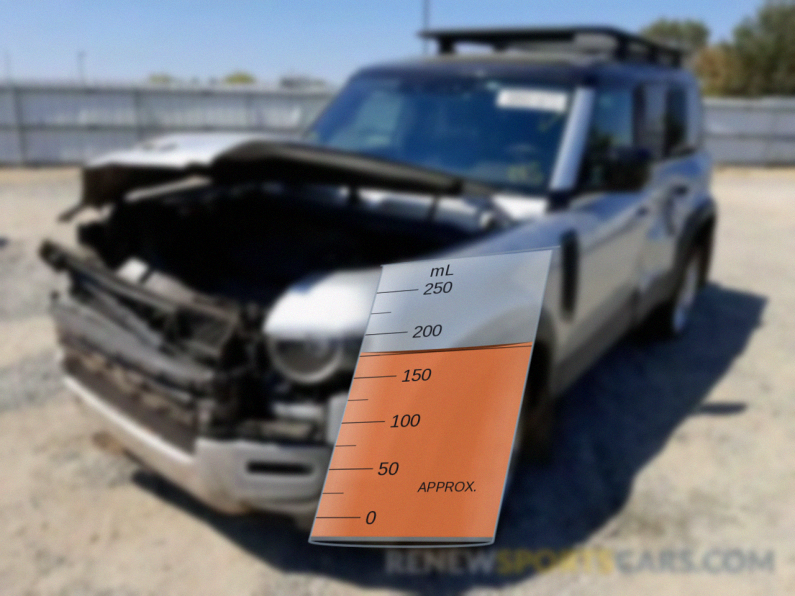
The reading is {"value": 175, "unit": "mL"}
